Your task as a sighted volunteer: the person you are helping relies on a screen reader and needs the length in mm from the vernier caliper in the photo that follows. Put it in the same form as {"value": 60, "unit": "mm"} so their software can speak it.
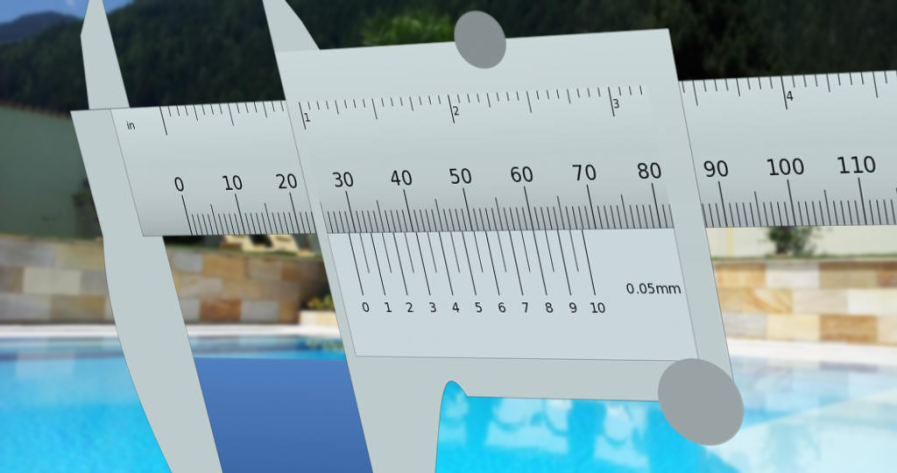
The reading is {"value": 28.8, "unit": "mm"}
